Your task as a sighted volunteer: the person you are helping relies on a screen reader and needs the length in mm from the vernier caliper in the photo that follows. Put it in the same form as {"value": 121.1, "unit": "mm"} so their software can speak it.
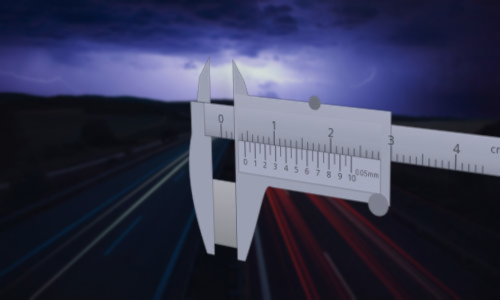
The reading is {"value": 4.5, "unit": "mm"}
